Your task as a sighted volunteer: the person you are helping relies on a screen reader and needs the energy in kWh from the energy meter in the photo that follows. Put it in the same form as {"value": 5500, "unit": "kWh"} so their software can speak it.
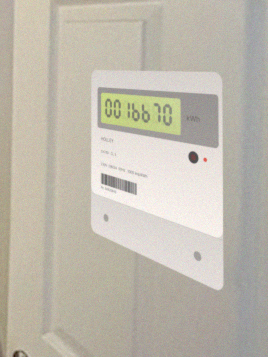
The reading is {"value": 16670, "unit": "kWh"}
